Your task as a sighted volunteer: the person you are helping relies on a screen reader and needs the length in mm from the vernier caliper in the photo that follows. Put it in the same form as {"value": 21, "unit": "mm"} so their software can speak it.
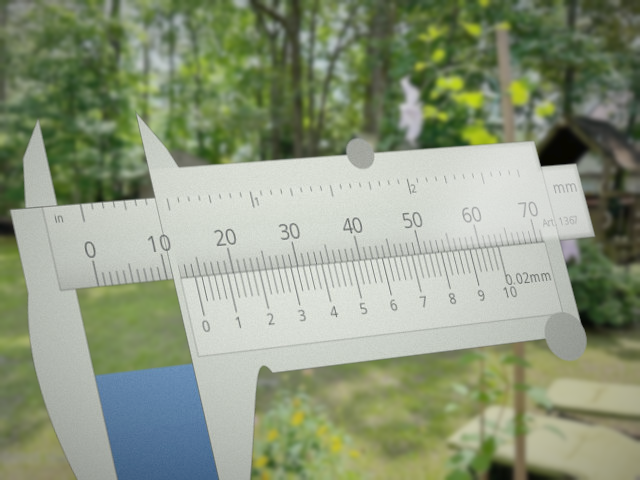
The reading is {"value": 14.2, "unit": "mm"}
